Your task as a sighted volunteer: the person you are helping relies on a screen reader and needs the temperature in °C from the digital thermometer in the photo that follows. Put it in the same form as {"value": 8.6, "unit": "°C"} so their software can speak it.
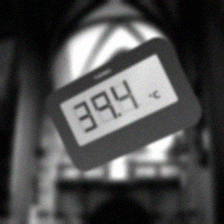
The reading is {"value": 39.4, "unit": "°C"}
